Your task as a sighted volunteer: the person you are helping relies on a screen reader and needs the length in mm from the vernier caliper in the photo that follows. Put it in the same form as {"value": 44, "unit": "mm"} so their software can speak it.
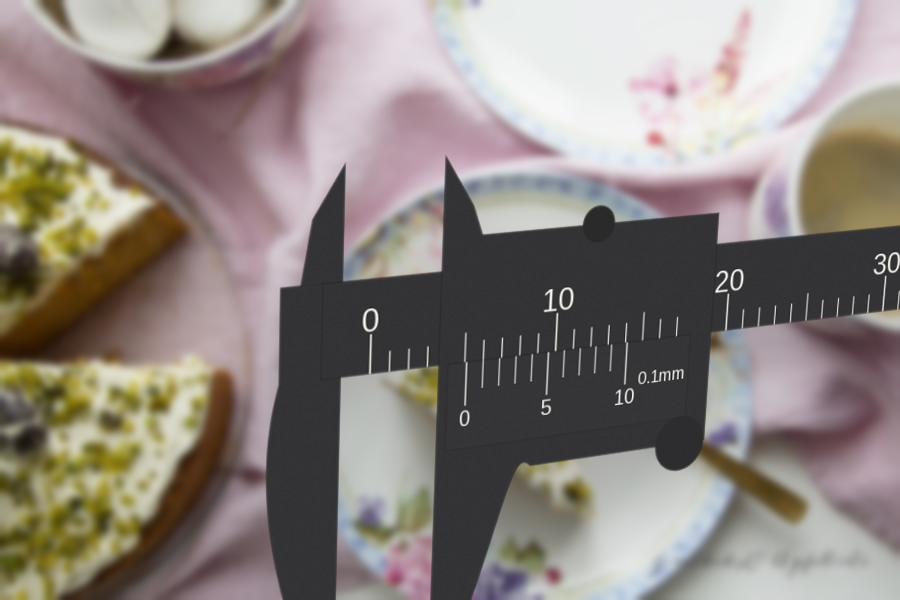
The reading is {"value": 5.1, "unit": "mm"}
